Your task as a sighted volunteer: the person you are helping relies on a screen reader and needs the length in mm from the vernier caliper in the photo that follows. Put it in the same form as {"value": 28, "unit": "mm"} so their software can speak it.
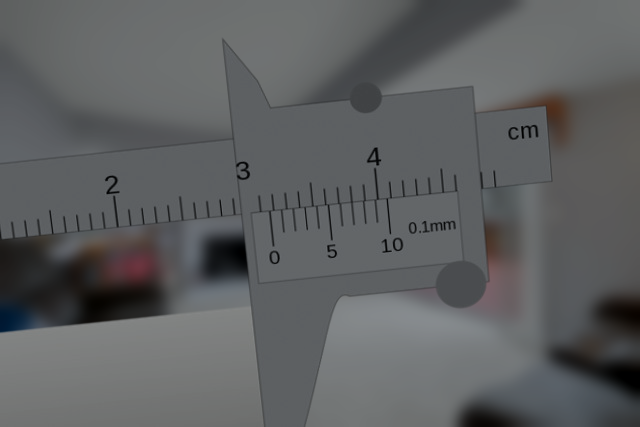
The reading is {"value": 31.7, "unit": "mm"}
